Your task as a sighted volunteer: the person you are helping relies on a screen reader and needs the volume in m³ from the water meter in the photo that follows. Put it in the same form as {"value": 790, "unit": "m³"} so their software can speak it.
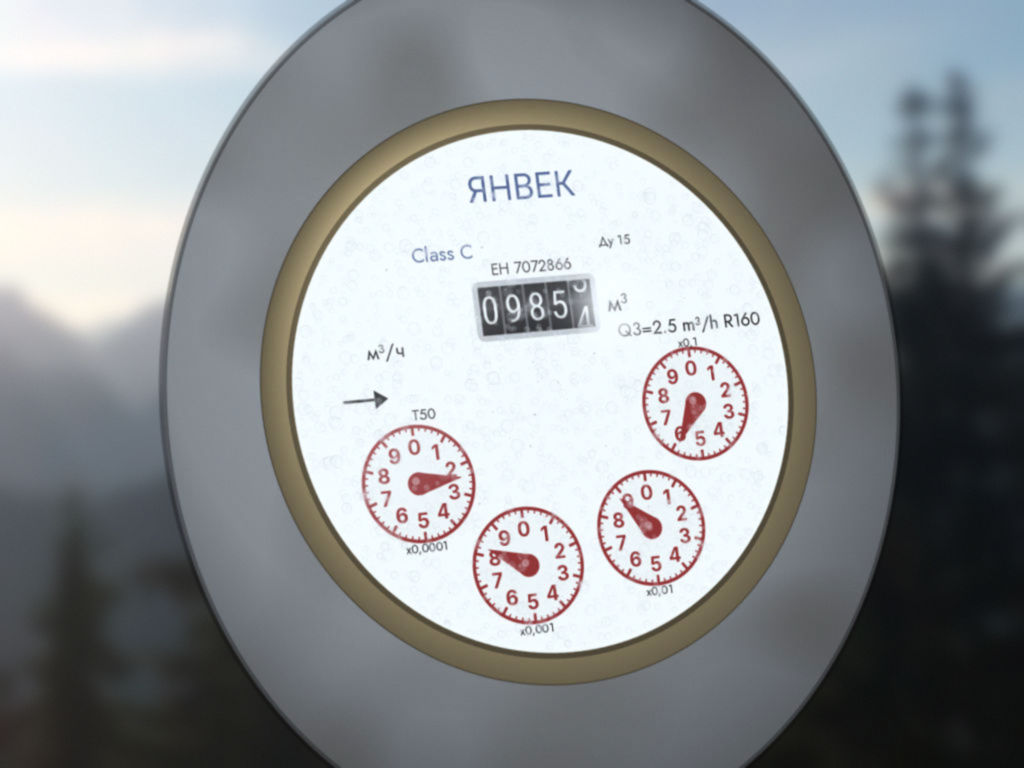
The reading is {"value": 9853.5882, "unit": "m³"}
